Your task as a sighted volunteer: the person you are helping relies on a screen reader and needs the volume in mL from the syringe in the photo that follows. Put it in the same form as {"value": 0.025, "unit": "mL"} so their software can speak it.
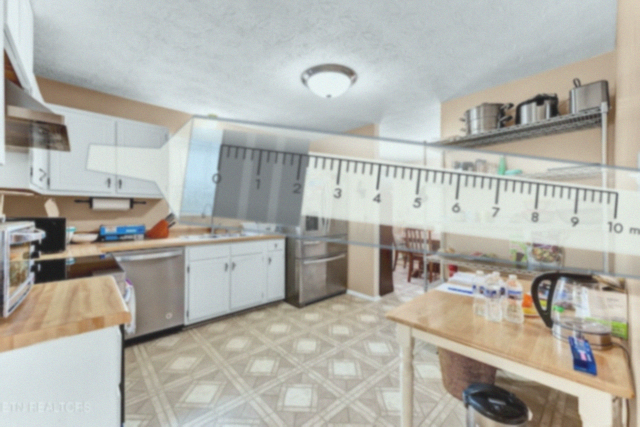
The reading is {"value": 0, "unit": "mL"}
